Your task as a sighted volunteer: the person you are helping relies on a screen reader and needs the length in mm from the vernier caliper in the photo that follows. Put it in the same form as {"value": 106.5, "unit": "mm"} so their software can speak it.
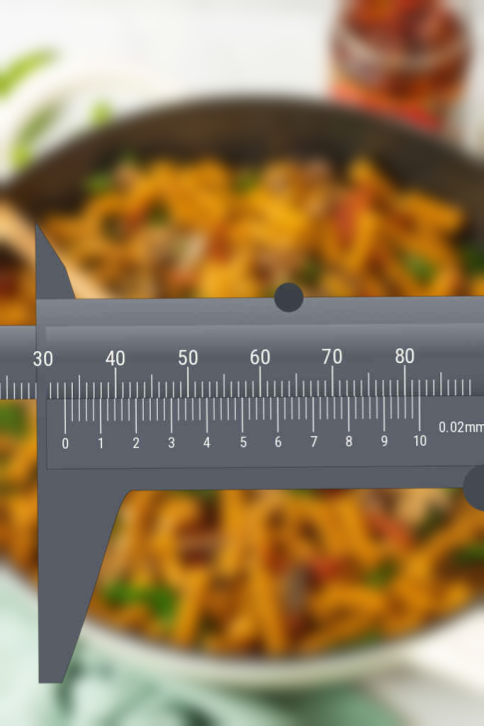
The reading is {"value": 33.0, "unit": "mm"}
